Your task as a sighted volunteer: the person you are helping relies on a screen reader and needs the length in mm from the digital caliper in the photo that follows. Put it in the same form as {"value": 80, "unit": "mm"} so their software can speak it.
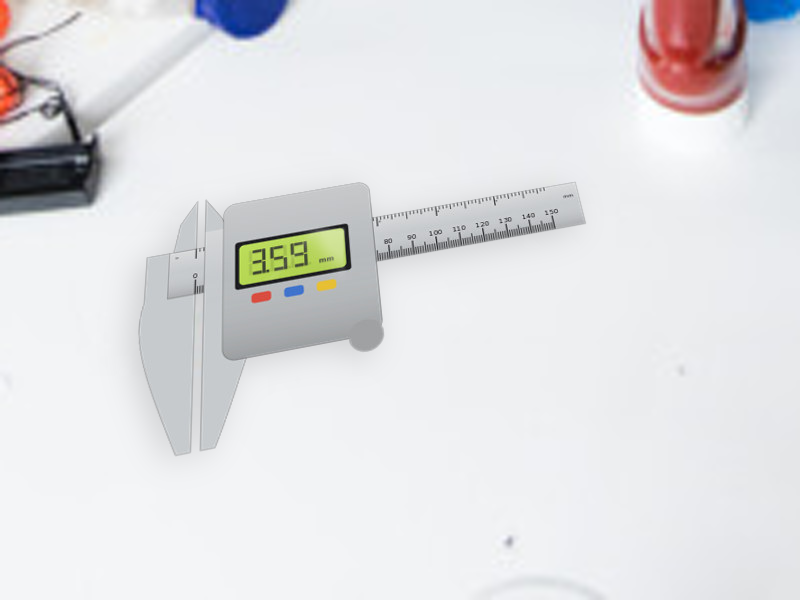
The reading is {"value": 3.59, "unit": "mm"}
